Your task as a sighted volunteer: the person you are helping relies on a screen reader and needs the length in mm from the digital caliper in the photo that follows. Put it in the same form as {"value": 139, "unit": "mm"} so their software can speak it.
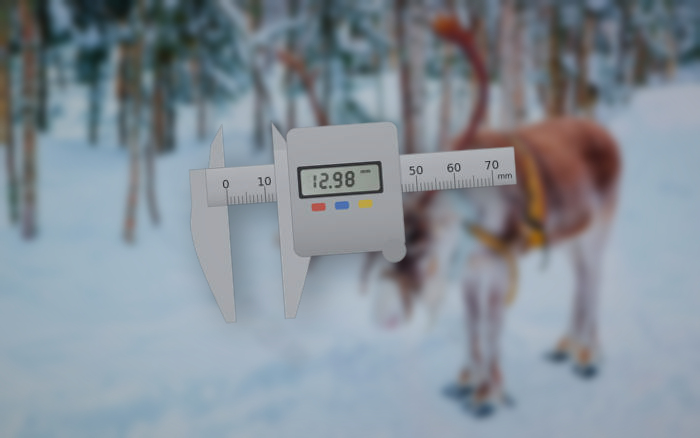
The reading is {"value": 12.98, "unit": "mm"}
